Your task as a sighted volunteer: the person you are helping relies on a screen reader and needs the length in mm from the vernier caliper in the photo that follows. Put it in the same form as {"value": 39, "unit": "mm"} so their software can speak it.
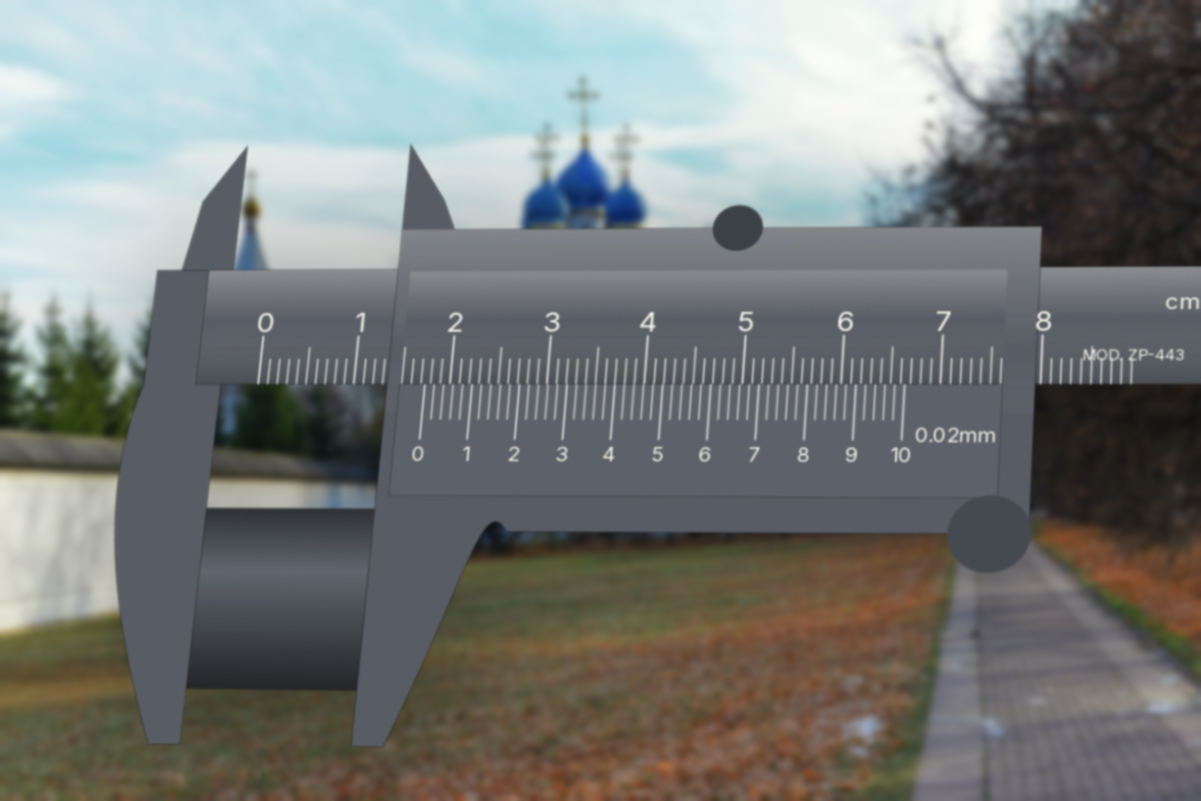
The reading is {"value": 17.4, "unit": "mm"}
